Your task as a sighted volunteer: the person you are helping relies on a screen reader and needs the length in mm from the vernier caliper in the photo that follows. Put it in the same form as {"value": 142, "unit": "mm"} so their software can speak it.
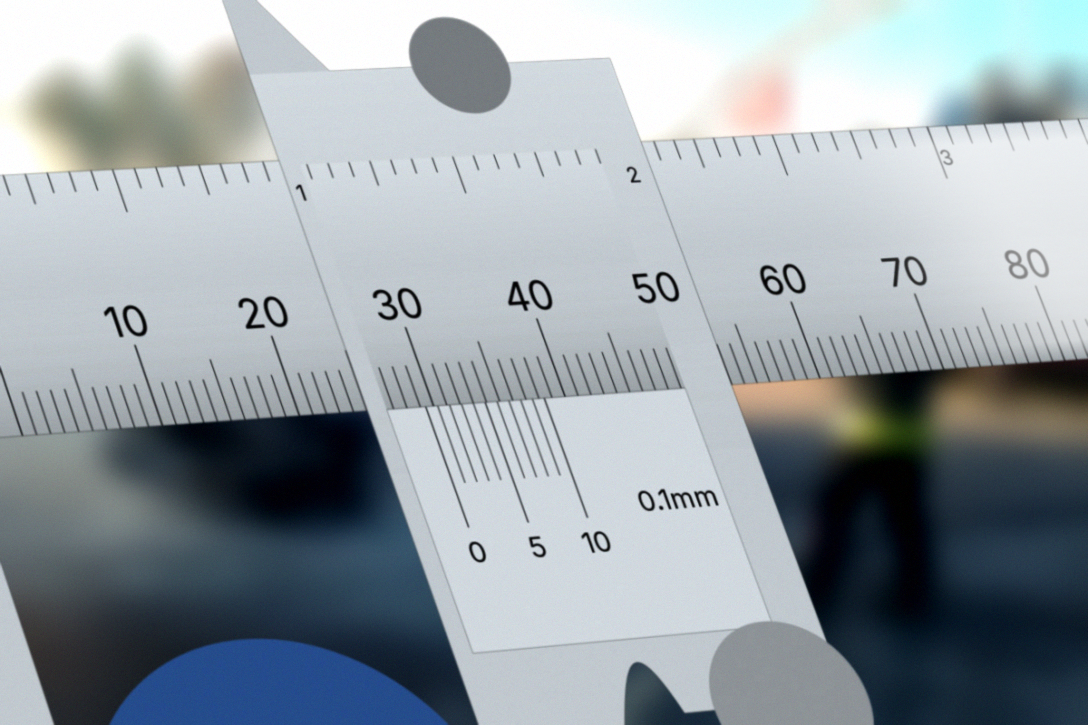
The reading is {"value": 29.4, "unit": "mm"}
